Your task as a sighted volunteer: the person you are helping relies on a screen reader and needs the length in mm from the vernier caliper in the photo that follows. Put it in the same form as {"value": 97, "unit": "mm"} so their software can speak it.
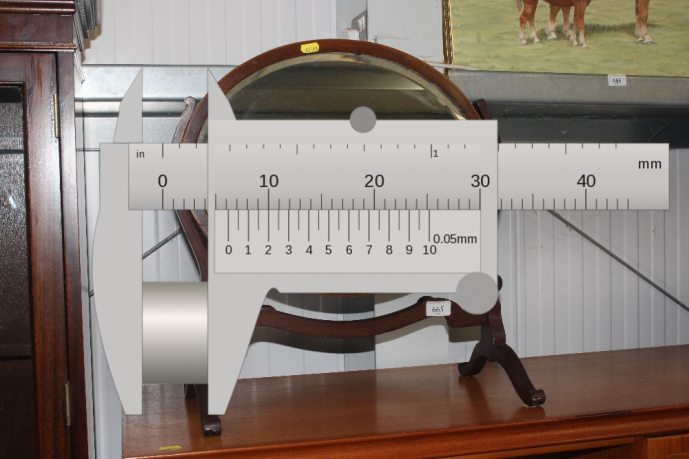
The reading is {"value": 6.2, "unit": "mm"}
